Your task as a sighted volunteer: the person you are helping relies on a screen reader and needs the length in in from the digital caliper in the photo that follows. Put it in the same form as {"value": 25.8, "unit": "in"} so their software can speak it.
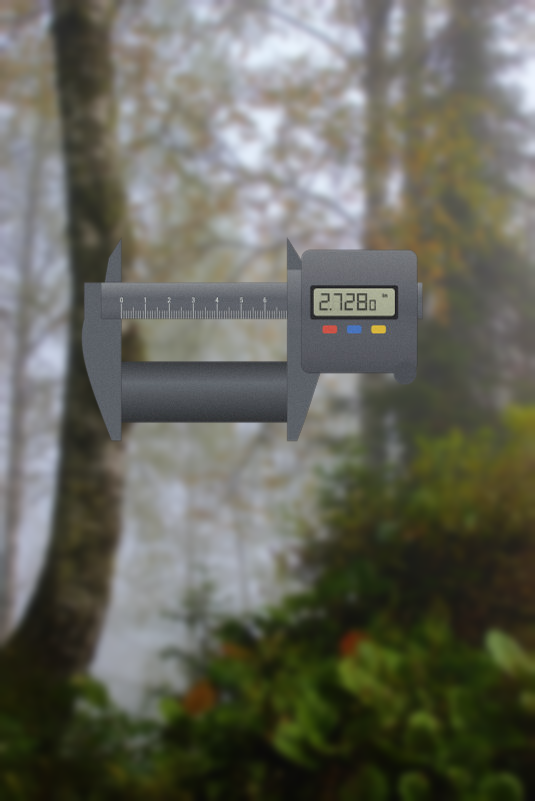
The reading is {"value": 2.7280, "unit": "in"}
